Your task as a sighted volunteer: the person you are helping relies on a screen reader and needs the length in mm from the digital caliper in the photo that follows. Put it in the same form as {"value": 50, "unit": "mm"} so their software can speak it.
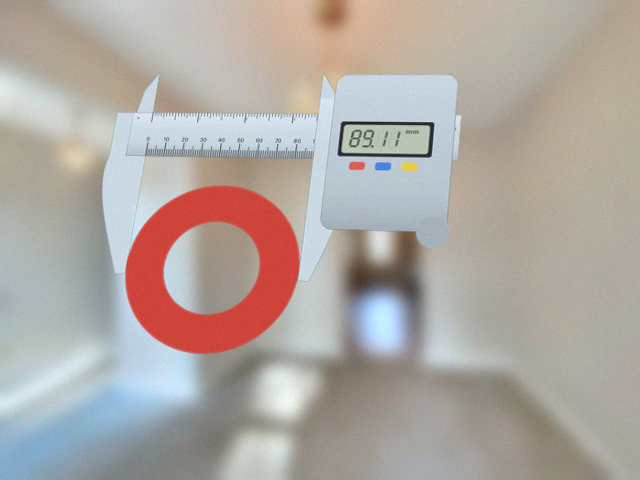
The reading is {"value": 89.11, "unit": "mm"}
